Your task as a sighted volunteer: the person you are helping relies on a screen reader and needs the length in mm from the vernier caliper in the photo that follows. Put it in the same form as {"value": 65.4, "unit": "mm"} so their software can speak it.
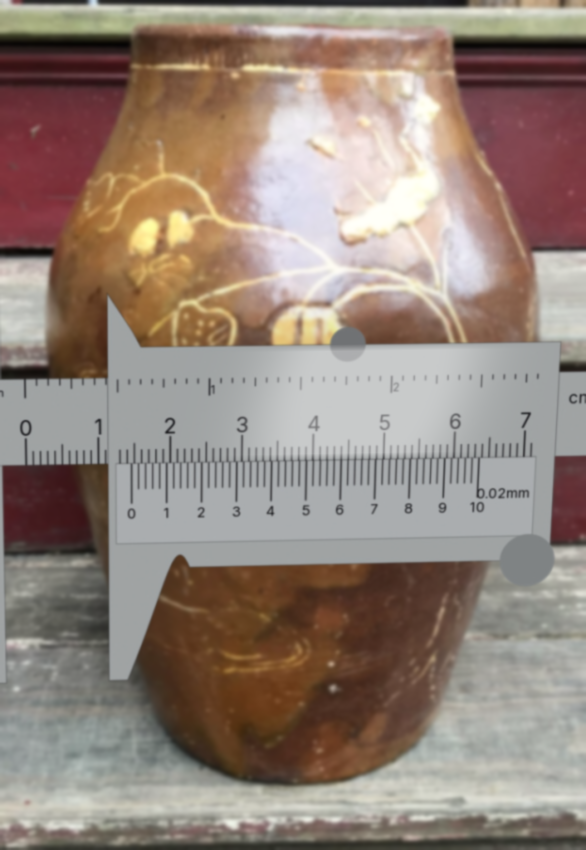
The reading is {"value": 14.6, "unit": "mm"}
